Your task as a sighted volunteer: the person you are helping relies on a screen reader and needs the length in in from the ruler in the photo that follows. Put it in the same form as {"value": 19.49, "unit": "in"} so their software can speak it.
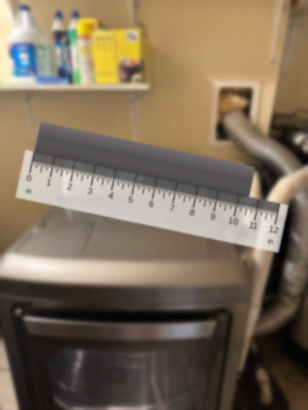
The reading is {"value": 10.5, "unit": "in"}
